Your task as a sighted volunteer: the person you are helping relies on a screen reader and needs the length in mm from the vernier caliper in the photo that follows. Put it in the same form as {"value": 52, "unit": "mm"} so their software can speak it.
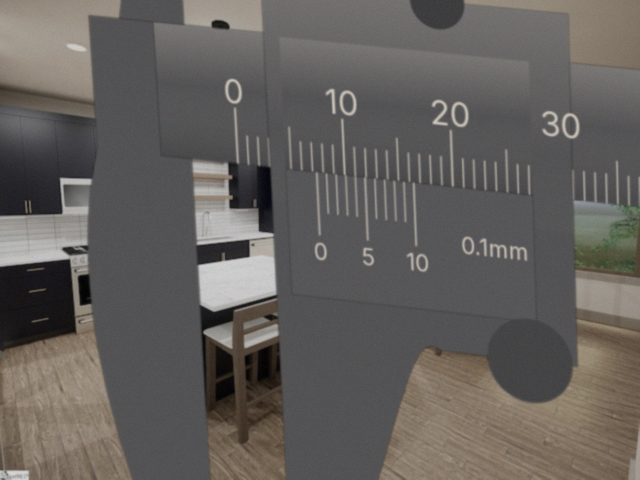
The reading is {"value": 7.4, "unit": "mm"}
